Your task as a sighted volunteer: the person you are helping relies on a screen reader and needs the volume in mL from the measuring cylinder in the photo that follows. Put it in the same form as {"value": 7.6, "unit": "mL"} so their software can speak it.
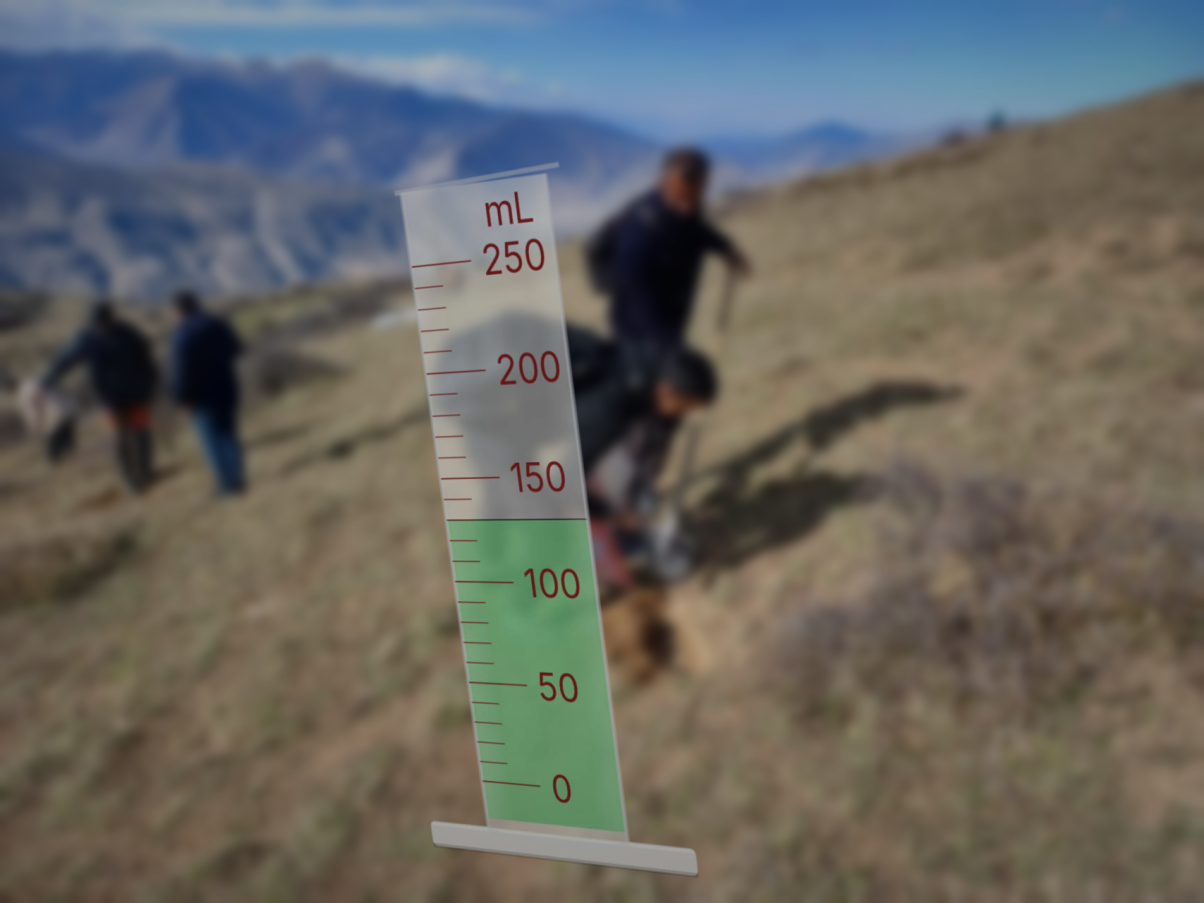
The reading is {"value": 130, "unit": "mL"}
